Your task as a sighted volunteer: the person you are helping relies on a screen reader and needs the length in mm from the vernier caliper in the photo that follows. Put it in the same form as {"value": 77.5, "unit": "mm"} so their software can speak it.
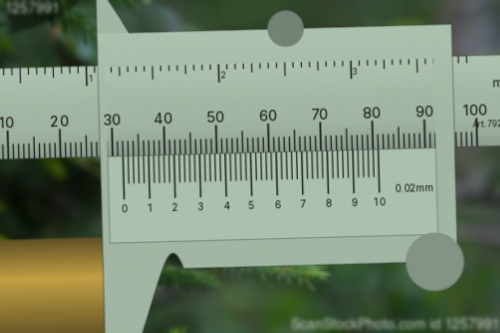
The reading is {"value": 32.0, "unit": "mm"}
